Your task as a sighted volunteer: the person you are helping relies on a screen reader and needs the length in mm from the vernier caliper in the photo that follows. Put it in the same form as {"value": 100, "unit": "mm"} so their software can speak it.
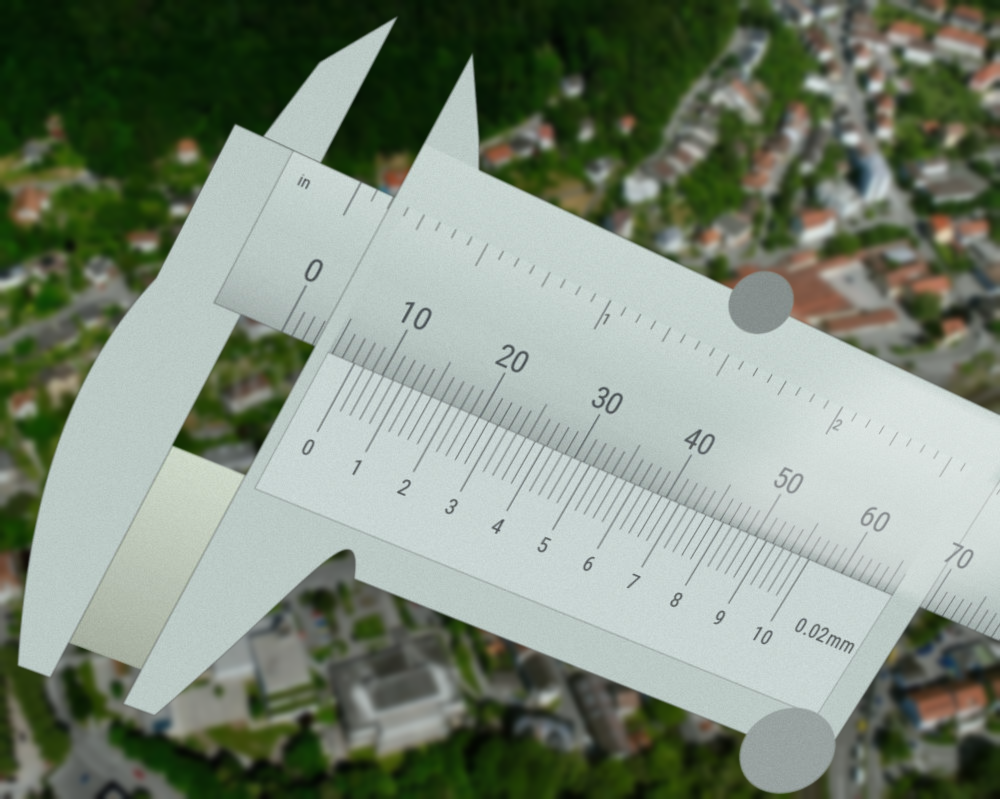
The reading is {"value": 7.2, "unit": "mm"}
